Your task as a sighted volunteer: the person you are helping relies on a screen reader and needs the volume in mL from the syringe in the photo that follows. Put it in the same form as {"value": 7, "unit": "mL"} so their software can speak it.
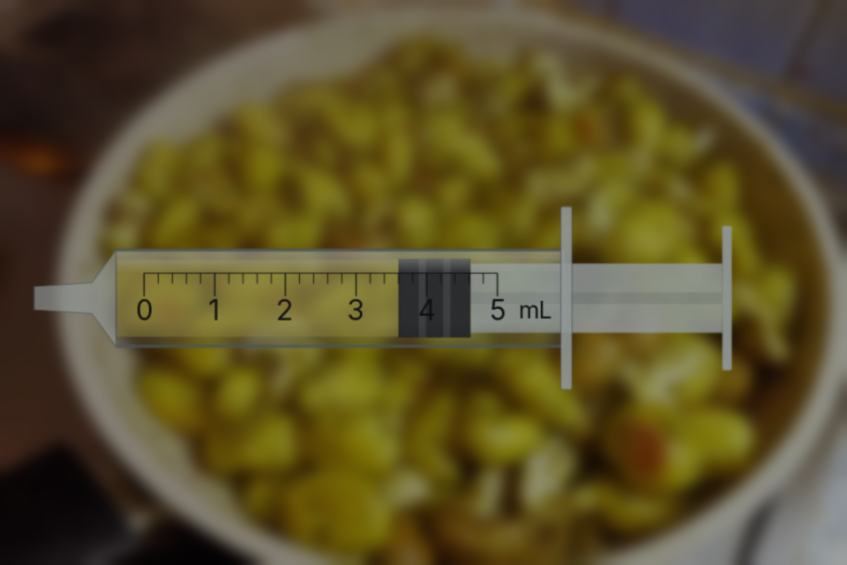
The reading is {"value": 3.6, "unit": "mL"}
